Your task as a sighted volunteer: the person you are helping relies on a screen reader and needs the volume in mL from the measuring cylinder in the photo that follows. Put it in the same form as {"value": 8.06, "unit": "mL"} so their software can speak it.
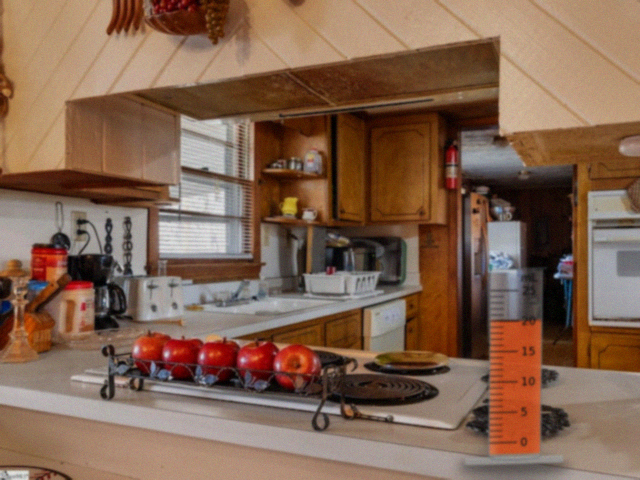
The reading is {"value": 20, "unit": "mL"}
